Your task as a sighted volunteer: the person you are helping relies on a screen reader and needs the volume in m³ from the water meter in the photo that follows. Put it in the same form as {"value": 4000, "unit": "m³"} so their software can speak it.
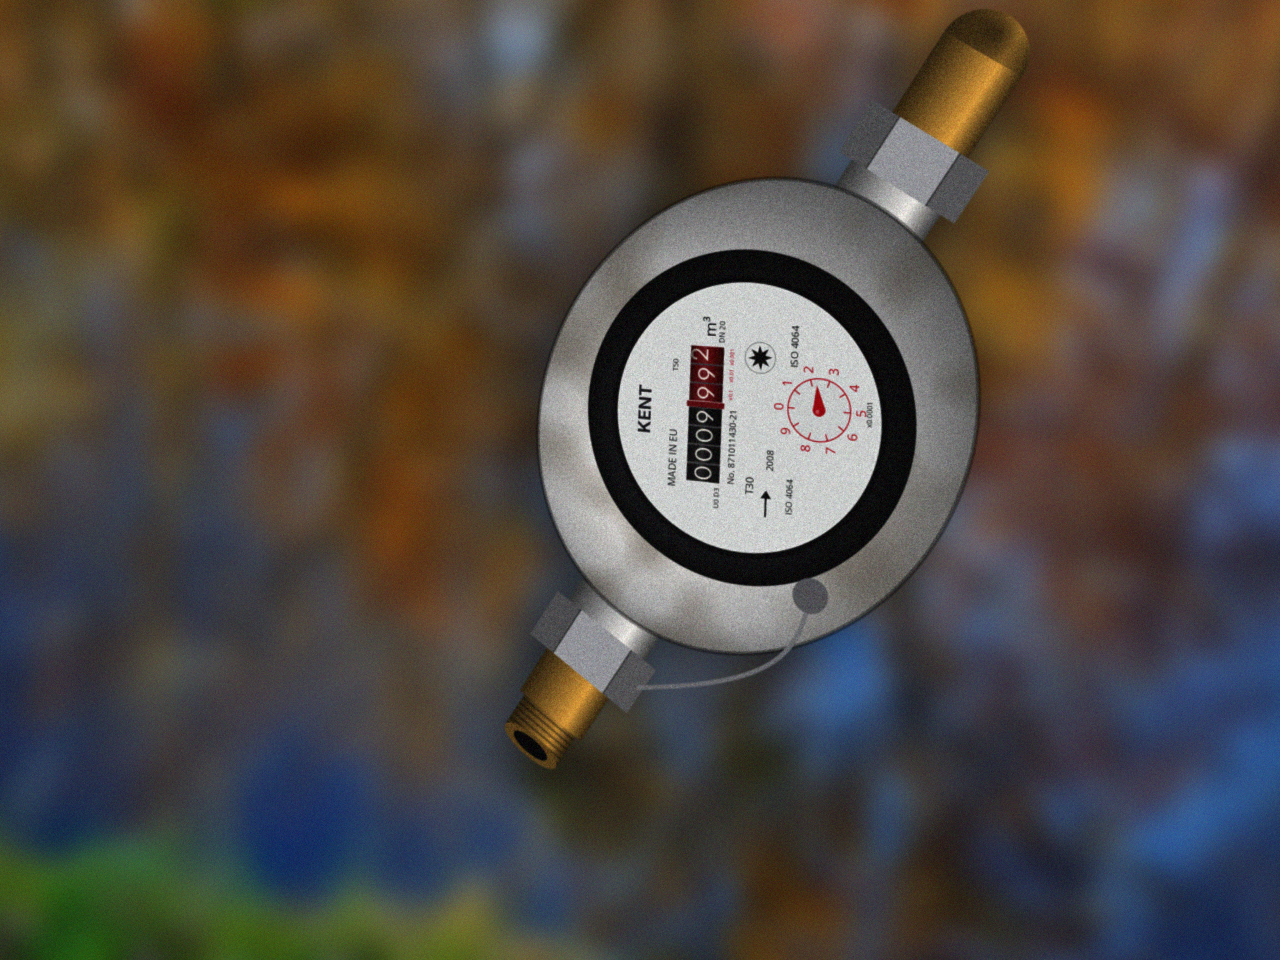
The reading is {"value": 9.9922, "unit": "m³"}
